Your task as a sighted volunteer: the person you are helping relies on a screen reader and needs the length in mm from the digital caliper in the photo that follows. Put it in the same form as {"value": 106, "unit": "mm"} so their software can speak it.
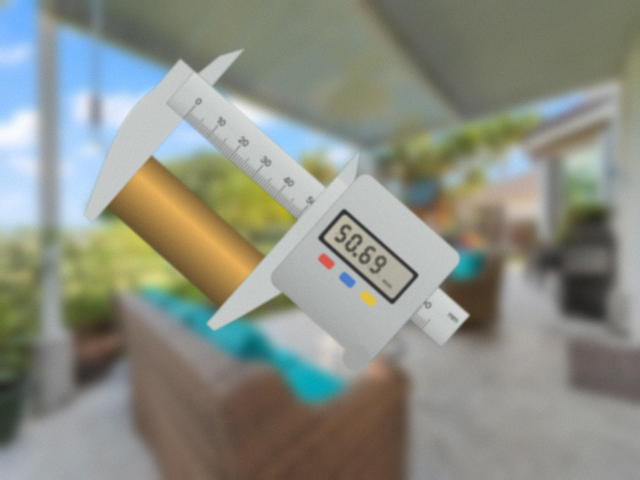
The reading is {"value": 50.69, "unit": "mm"}
